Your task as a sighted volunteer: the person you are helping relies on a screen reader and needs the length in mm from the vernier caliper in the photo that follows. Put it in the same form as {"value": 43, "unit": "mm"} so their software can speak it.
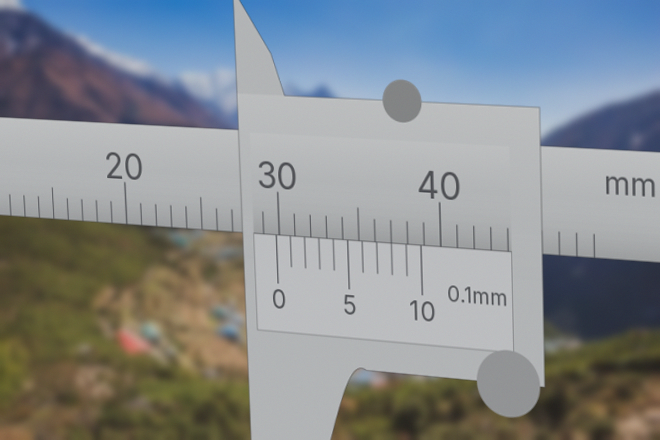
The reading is {"value": 29.8, "unit": "mm"}
